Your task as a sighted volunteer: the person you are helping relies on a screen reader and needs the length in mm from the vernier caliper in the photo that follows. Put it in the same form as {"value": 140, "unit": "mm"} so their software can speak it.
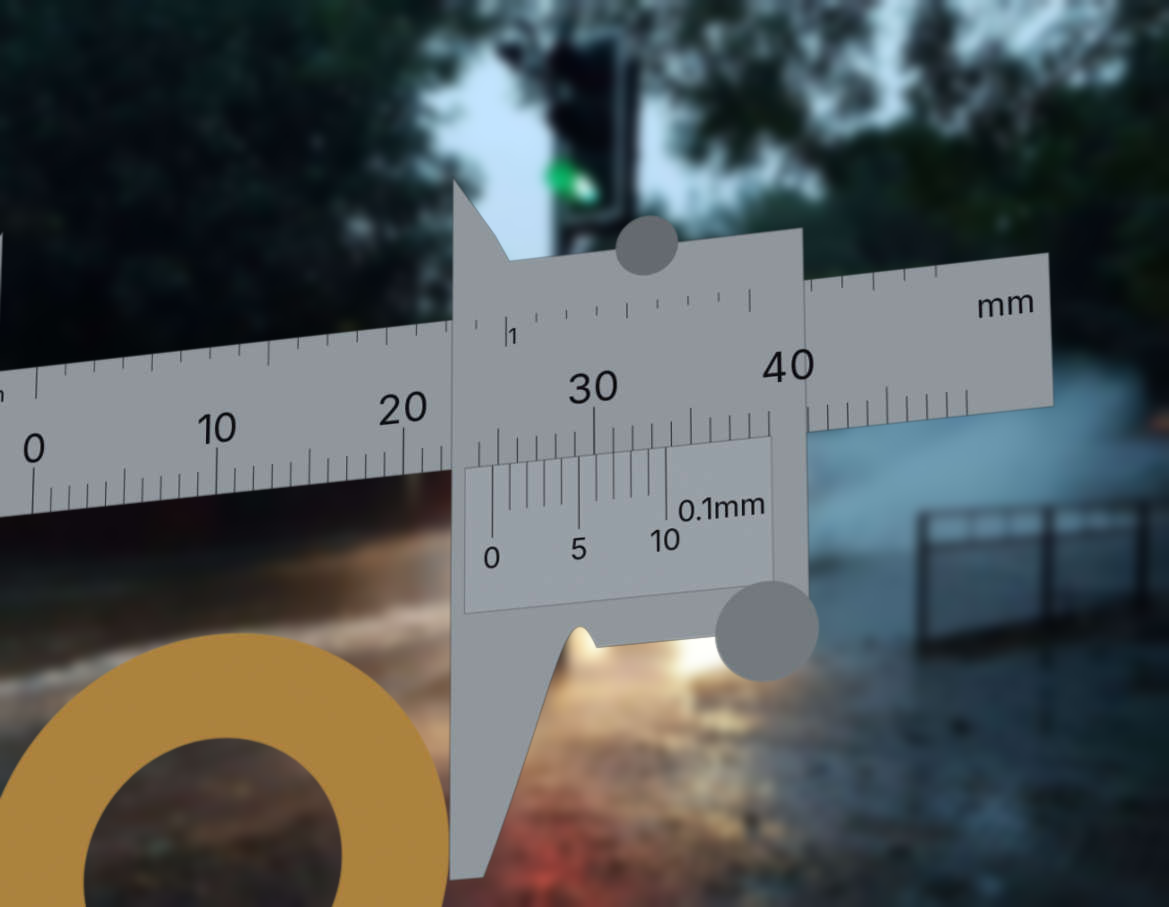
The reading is {"value": 24.7, "unit": "mm"}
